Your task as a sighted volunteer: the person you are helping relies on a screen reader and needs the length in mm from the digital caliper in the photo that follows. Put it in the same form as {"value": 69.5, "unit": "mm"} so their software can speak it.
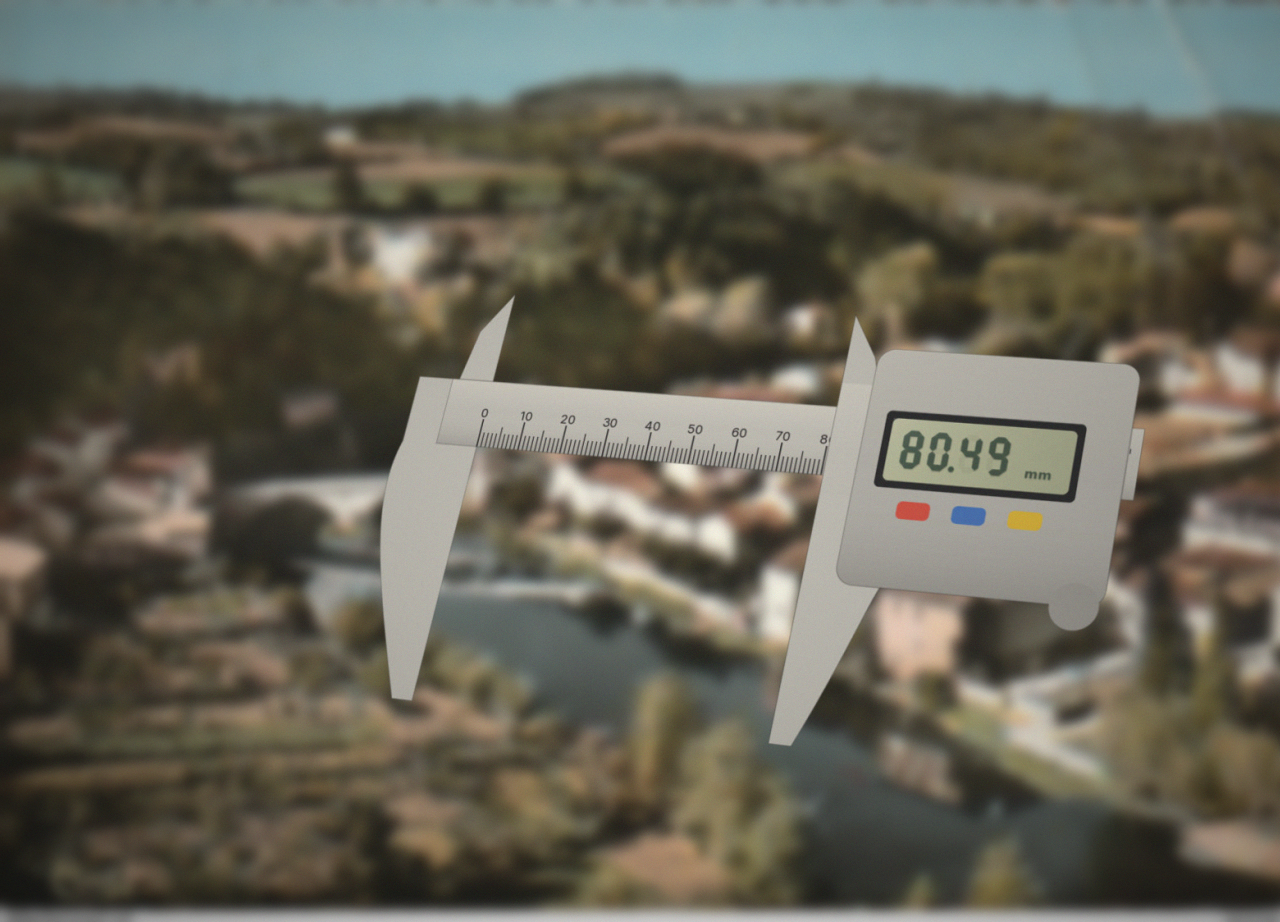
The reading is {"value": 80.49, "unit": "mm"}
